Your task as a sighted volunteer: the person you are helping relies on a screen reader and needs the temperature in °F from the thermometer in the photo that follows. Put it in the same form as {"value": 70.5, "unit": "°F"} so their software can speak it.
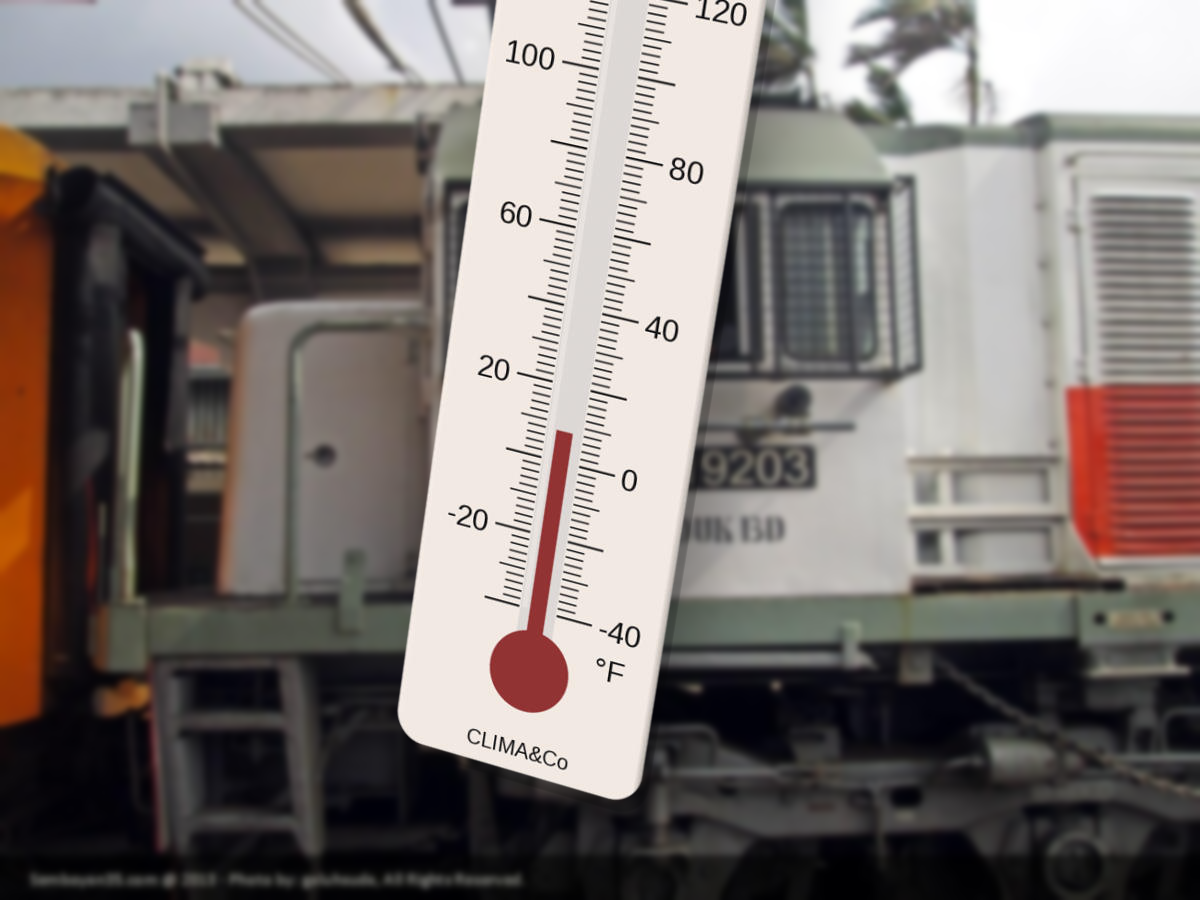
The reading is {"value": 8, "unit": "°F"}
